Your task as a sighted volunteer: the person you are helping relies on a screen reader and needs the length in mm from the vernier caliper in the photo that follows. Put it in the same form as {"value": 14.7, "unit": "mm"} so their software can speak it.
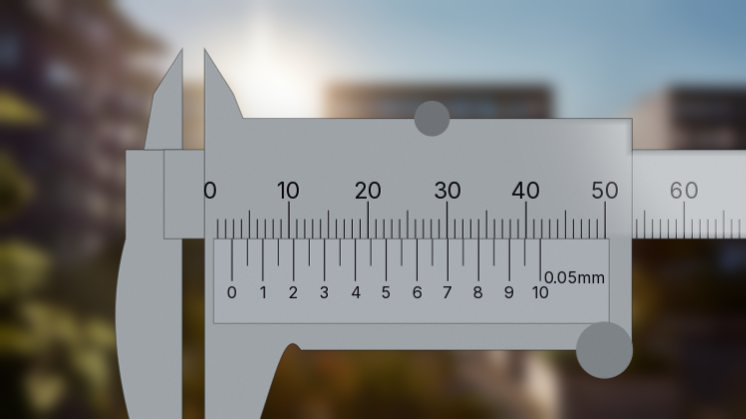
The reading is {"value": 2.8, "unit": "mm"}
